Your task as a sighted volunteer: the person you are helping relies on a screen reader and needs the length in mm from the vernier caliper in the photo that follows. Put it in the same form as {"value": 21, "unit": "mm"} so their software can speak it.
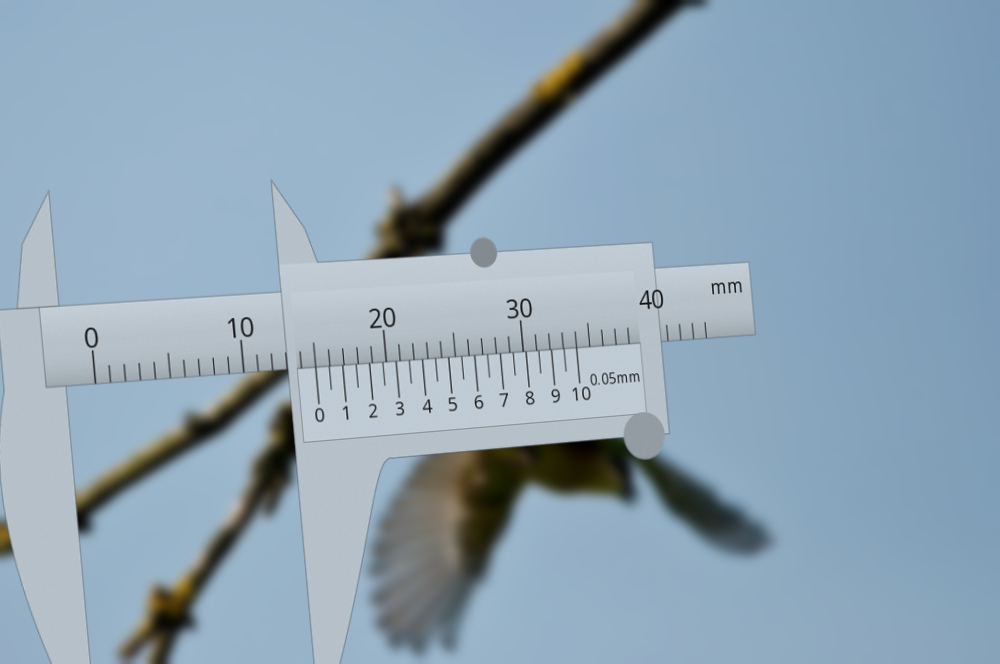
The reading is {"value": 15.0, "unit": "mm"}
